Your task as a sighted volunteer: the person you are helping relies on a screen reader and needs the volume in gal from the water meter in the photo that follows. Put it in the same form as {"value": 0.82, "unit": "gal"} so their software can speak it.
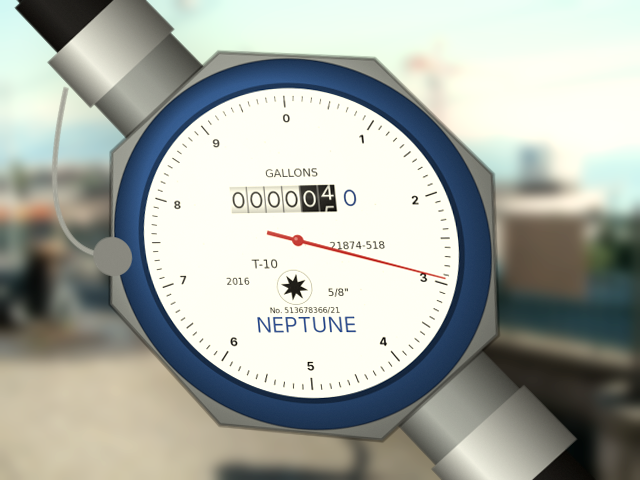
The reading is {"value": 42.9, "unit": "gal"}
